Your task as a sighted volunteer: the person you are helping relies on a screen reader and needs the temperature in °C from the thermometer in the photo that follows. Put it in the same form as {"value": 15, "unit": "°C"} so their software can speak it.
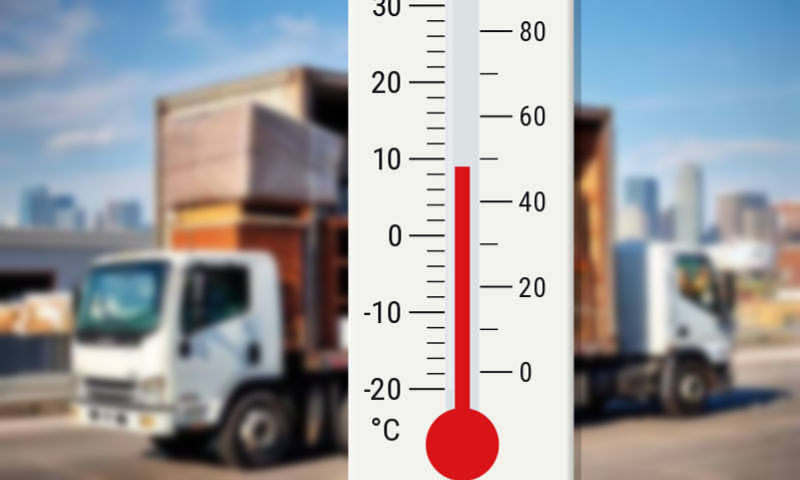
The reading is {"value": 9, "unit": "°C"}
